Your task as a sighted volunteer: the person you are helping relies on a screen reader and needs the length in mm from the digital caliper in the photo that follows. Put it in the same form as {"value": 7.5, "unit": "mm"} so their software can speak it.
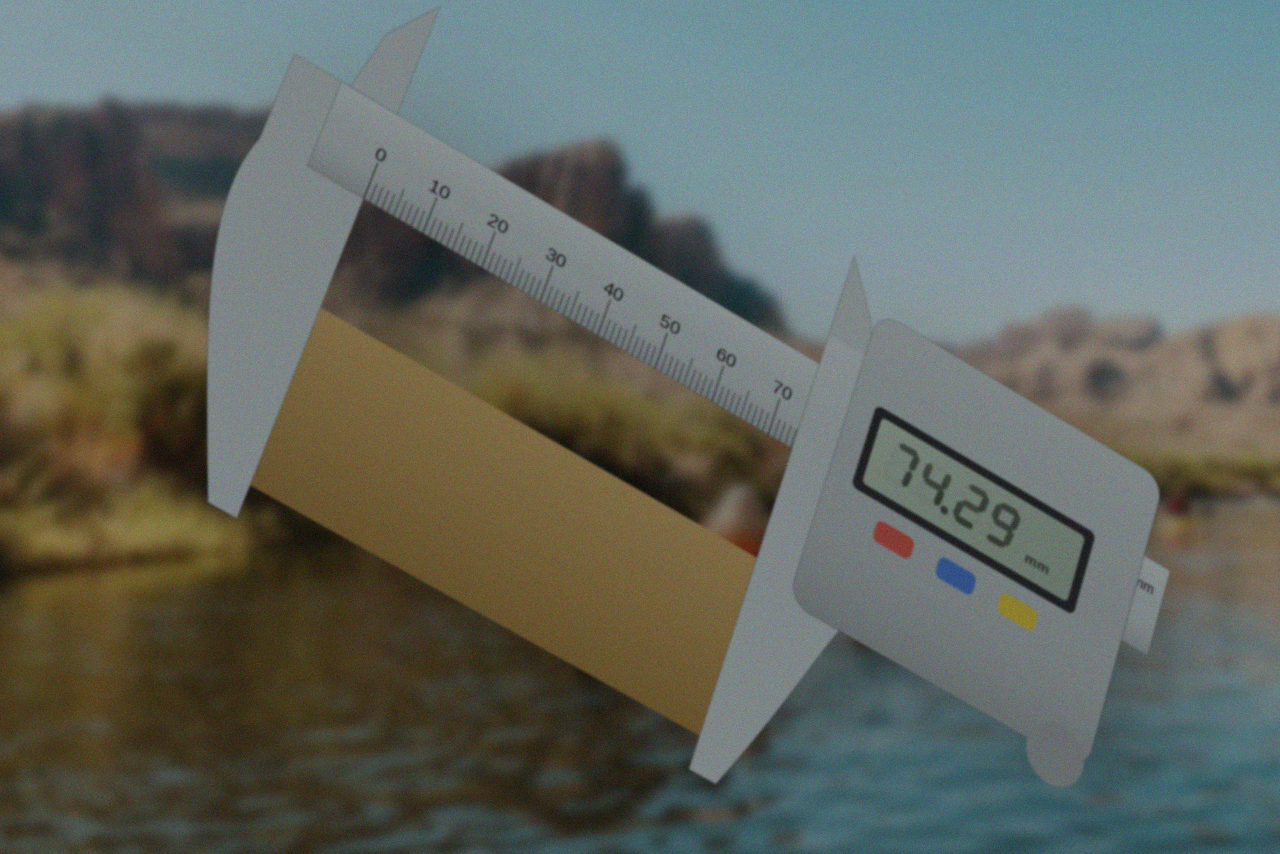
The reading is {"value": 74.29, "unit": "mm"}
